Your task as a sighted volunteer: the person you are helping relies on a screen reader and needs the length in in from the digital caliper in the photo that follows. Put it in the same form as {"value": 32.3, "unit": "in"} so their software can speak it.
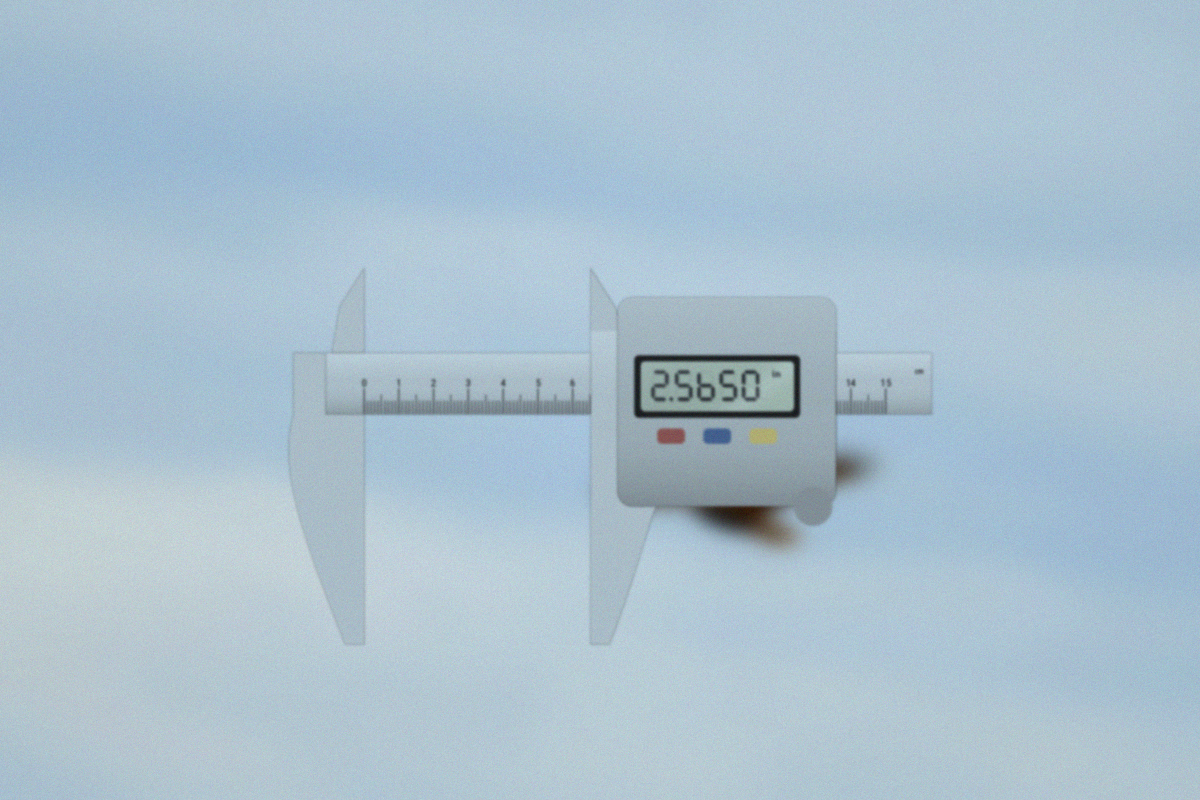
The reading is {"value": 2.5650, "unit": "in"}
